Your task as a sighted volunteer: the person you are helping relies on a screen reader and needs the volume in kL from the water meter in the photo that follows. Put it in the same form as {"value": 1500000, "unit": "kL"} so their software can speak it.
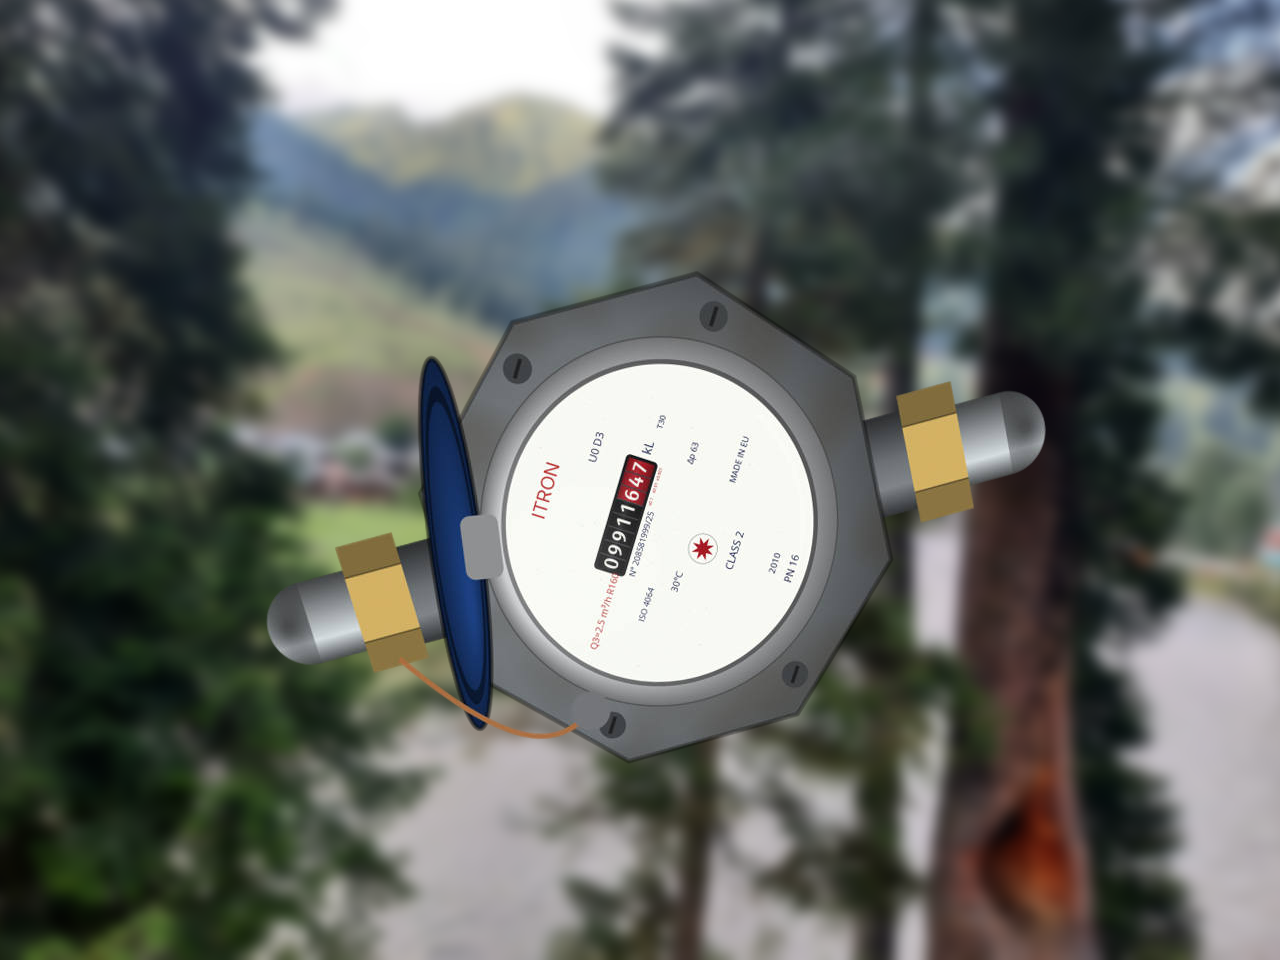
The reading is {"value": 9911.647, "unit": "kL"}
